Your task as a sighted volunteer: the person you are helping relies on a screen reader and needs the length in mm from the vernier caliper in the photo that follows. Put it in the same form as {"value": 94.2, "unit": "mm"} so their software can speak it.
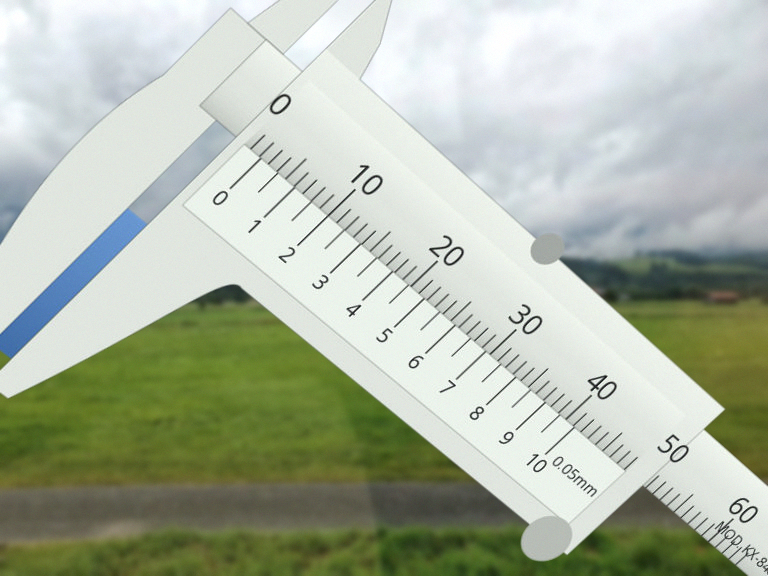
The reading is {"value": 2.2, "unit": "mm"}
